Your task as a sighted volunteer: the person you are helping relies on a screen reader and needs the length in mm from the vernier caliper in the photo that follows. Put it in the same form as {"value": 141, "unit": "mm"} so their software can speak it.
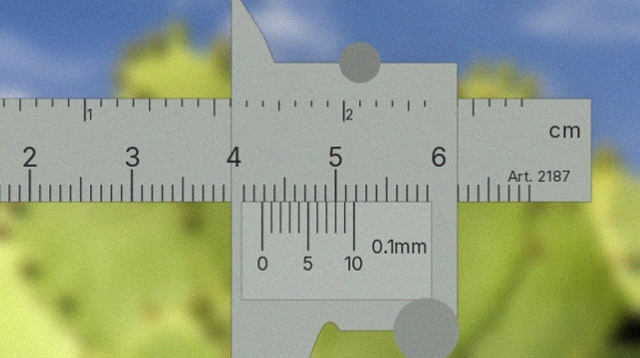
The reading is {"value": 42.8, "unit": "mm"}
